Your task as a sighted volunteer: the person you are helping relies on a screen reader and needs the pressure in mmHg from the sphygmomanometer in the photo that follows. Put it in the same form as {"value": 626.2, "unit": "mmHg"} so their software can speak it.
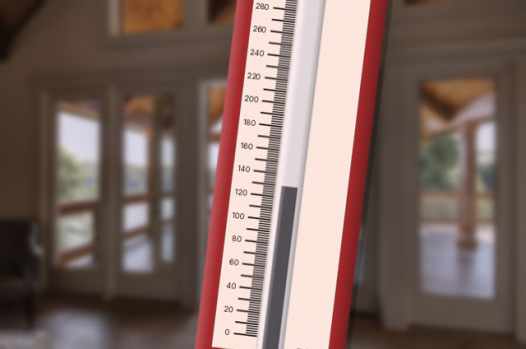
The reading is {"value": 130, "unit": "mmHg"}
